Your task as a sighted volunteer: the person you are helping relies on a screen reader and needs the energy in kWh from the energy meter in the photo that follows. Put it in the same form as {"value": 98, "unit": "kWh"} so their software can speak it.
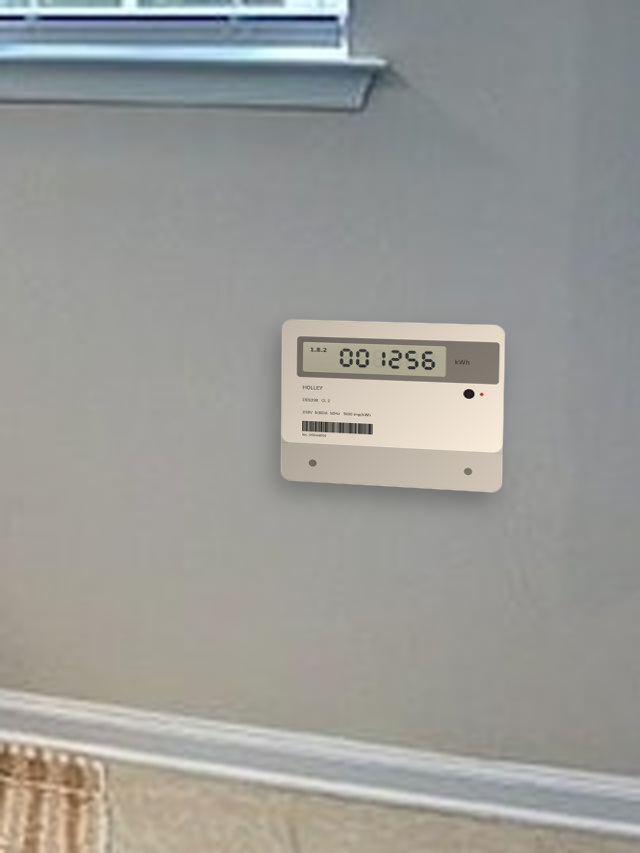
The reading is {"value": 1256, "unit": "kWh"}
